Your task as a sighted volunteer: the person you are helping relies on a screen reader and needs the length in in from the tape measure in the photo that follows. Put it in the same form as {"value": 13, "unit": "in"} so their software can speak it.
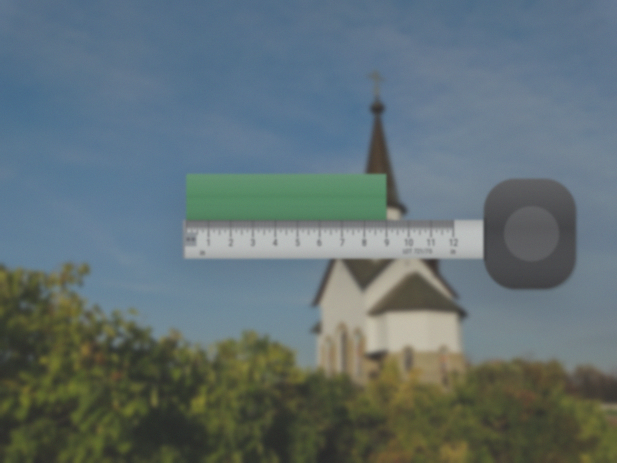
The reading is {"value": 9, "unit": "in"}
